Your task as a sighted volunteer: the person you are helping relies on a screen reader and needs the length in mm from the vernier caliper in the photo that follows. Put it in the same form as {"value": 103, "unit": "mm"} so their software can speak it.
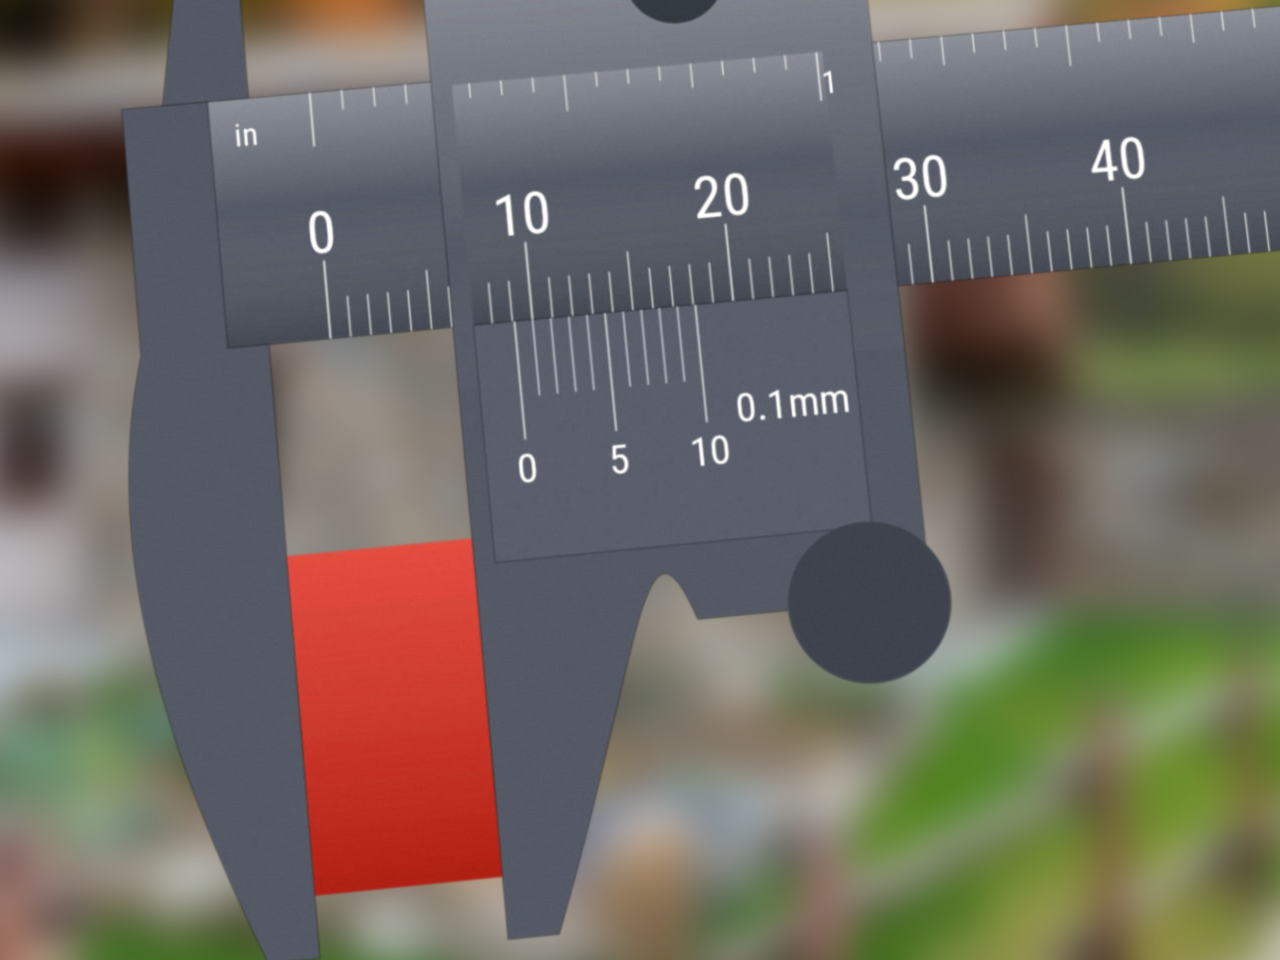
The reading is {"value": 9.1, "unit": "mm"}
